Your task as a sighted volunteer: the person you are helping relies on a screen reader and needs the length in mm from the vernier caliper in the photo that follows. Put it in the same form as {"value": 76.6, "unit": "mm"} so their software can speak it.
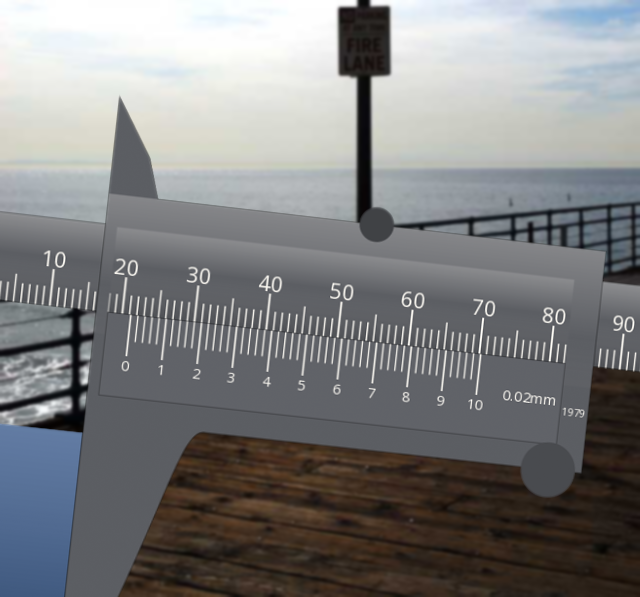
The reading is {"value": 21.2, "unit": "mm"}
